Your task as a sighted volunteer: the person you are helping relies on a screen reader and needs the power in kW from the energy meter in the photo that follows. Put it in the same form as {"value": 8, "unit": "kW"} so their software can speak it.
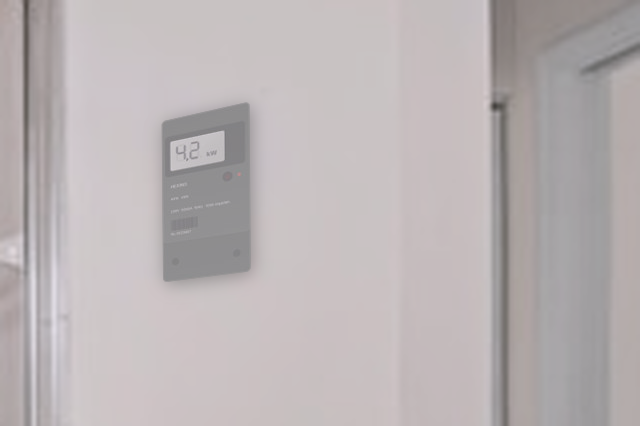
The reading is {"value": 4.2, "unit": "kW"}
